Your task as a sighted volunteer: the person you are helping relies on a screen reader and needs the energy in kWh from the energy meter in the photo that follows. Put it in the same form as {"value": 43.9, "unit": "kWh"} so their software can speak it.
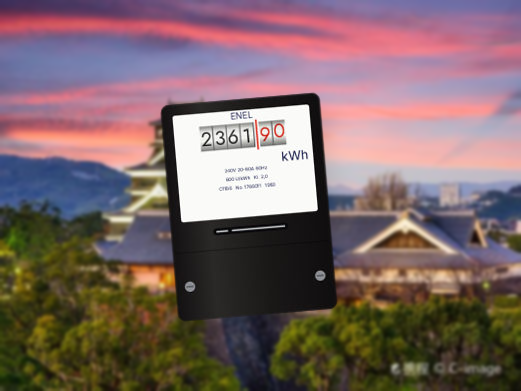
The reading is {"value": 2361.90, "unit": "kWh"}
